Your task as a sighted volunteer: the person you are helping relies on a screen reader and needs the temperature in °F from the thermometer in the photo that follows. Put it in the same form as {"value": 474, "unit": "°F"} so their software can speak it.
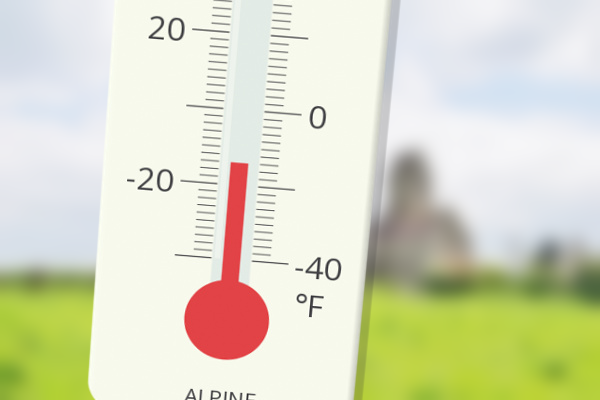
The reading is {"value": -14, "unit": "°F"}
